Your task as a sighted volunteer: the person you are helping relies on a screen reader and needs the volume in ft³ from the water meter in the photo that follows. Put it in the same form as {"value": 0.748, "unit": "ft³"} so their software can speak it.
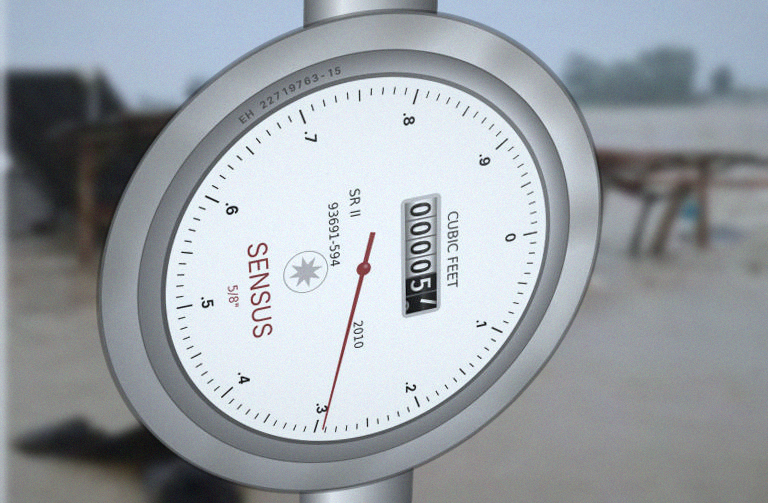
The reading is {"value": 57.29, "unit": "ft³"}
